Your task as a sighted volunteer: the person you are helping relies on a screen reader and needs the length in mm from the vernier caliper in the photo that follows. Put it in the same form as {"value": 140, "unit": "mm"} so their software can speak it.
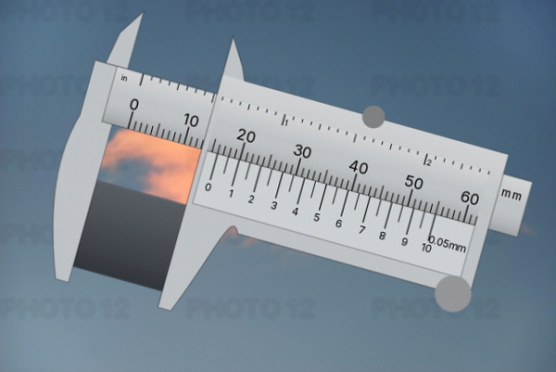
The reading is {"value": 16.0, "unit": "mm"}
